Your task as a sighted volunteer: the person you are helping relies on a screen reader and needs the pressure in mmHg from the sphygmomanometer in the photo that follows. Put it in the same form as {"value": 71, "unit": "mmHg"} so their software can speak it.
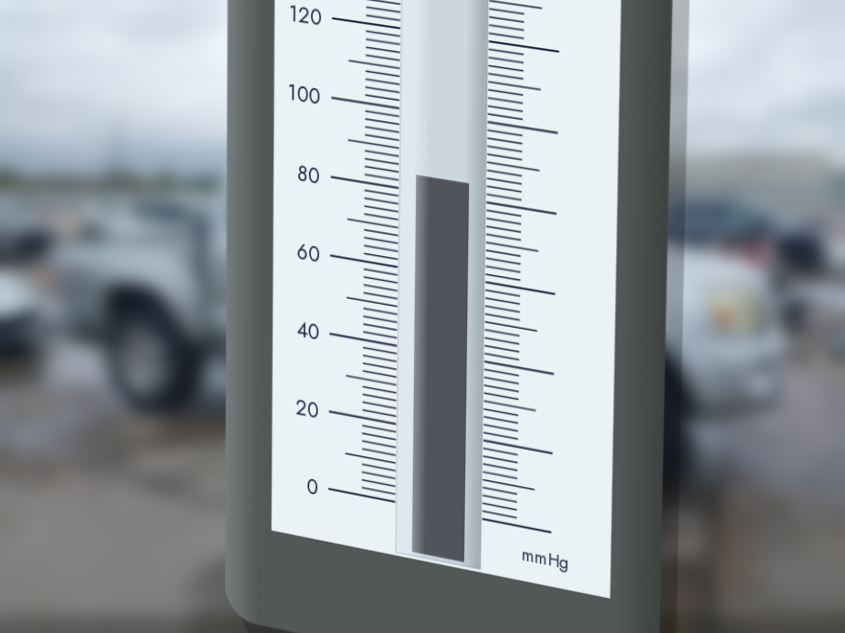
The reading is {"value": 84, "unit": "mmHg"}
